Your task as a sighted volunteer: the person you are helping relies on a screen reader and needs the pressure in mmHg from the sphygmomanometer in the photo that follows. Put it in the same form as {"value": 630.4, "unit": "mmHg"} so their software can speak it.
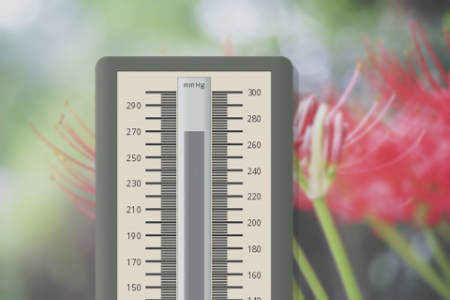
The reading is {"value": 270, "unit": "mmHg"}
